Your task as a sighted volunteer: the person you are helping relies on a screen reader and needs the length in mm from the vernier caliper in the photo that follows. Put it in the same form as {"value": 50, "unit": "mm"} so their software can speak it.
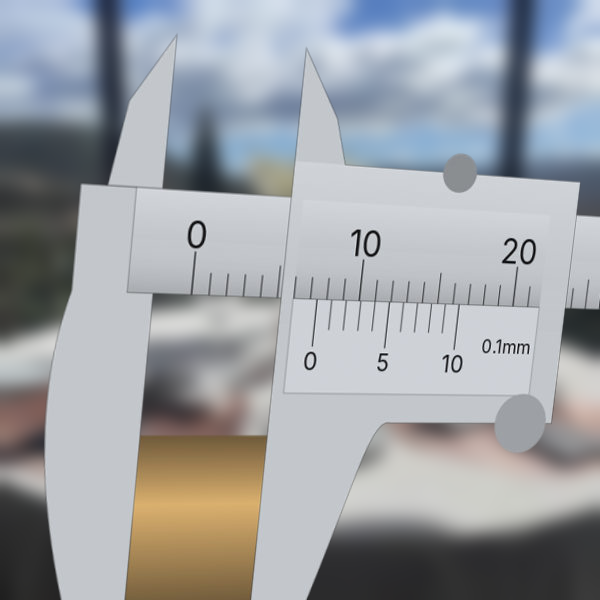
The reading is {"value": 7.4, "unit": "mm"}
